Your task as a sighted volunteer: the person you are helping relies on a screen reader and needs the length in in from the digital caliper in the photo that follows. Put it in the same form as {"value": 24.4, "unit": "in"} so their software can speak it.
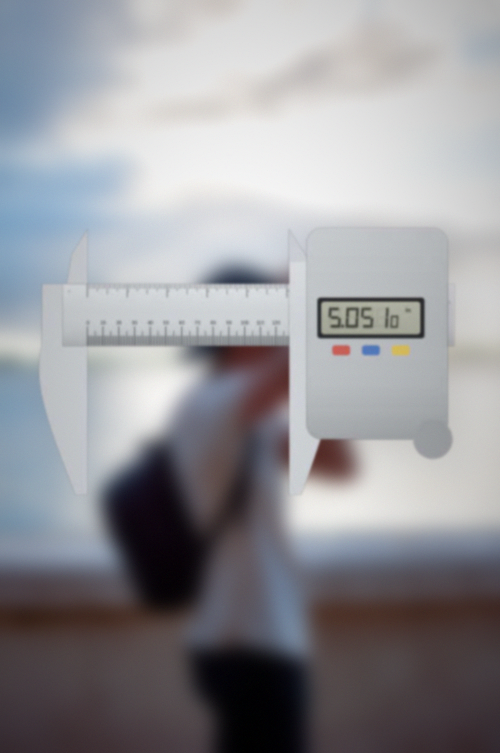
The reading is {"value": 5.0510, "unit": "in"}
